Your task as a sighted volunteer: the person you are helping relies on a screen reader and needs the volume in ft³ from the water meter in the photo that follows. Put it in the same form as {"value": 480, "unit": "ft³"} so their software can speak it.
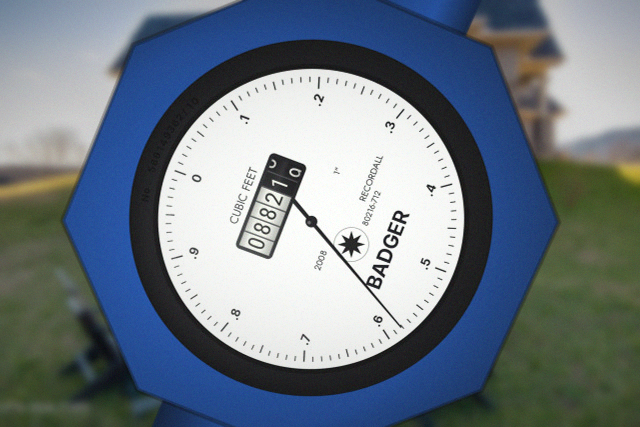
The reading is {"value": 88218.58, "unit": "ft³"}
